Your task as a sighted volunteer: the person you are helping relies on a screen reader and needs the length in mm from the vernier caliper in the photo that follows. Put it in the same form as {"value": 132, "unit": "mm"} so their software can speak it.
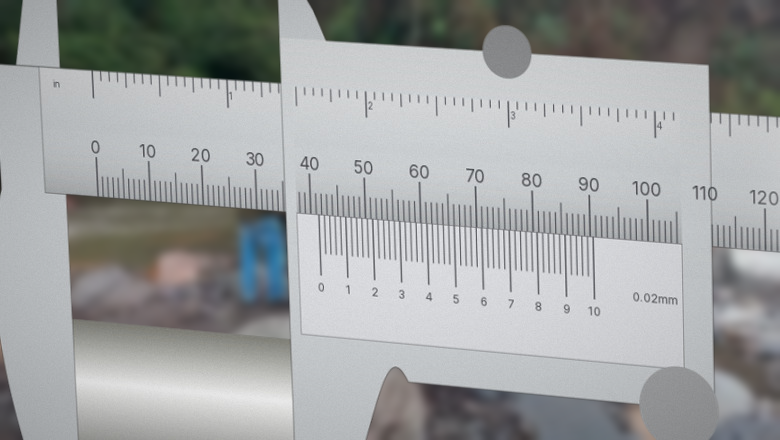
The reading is {"value": 41.5, "unit": "mm"}
